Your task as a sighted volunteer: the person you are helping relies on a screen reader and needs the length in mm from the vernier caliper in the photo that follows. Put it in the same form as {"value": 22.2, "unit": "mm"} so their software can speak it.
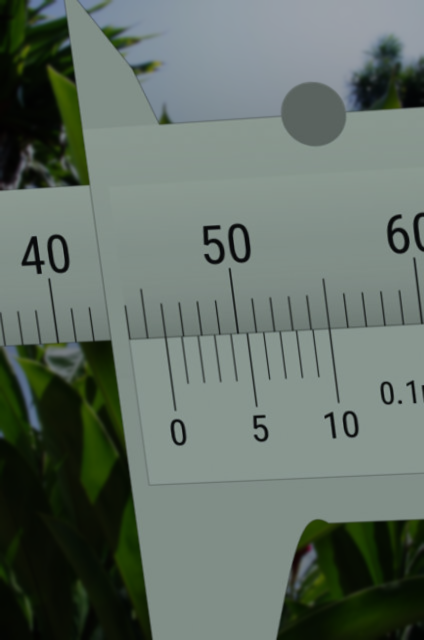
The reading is {"value": 46.0, "unit": "mm"}
